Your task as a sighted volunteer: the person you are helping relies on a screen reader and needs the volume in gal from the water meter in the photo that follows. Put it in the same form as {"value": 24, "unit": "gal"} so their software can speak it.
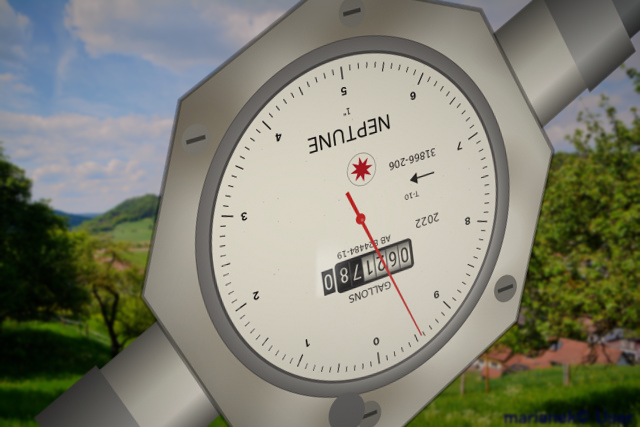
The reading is {"value": 621779.4, "unit": "gal"}
